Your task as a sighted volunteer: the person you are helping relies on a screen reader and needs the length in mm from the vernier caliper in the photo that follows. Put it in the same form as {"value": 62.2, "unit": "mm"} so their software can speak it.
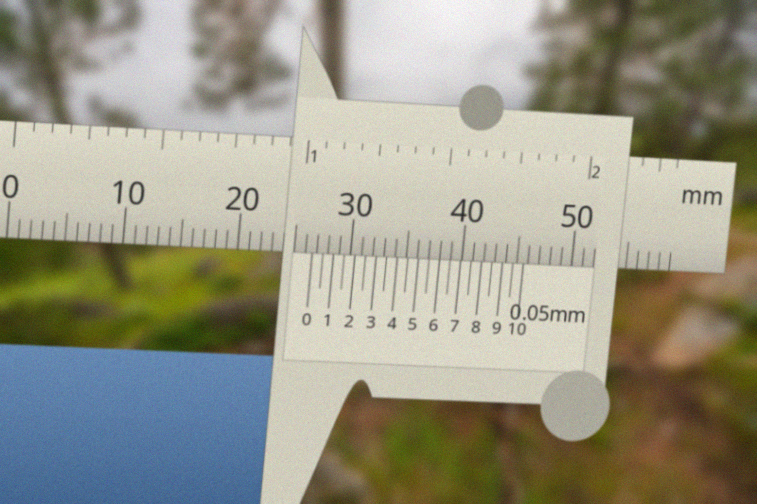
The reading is {"value": 26.6, "unit": "mm"}
